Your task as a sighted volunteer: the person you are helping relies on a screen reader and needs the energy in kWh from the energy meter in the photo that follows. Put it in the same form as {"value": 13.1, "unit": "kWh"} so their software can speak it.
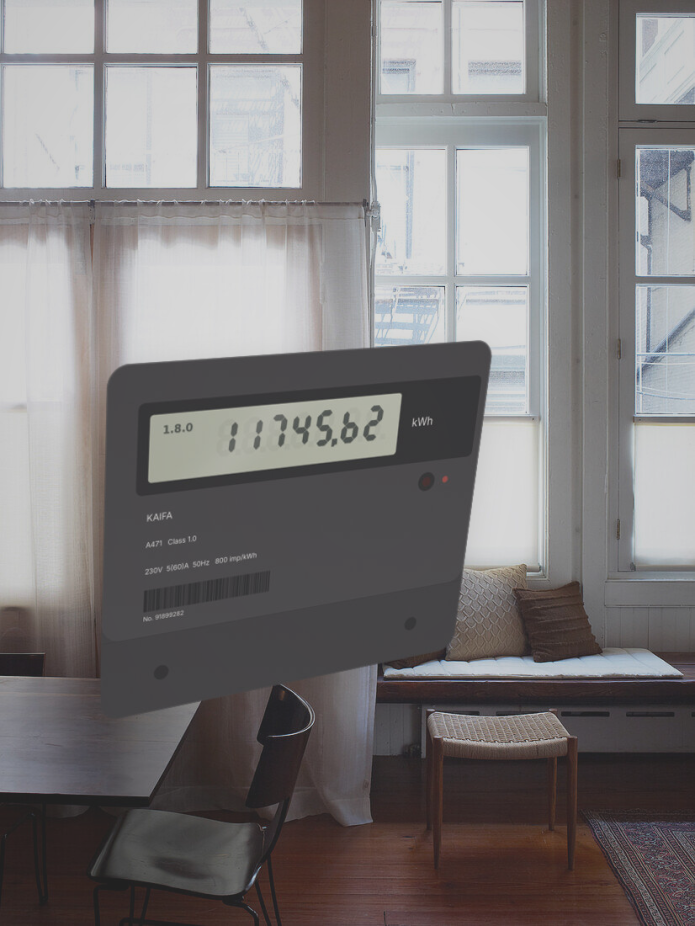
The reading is {"value": 11745.62, "unit": "kWh"}
